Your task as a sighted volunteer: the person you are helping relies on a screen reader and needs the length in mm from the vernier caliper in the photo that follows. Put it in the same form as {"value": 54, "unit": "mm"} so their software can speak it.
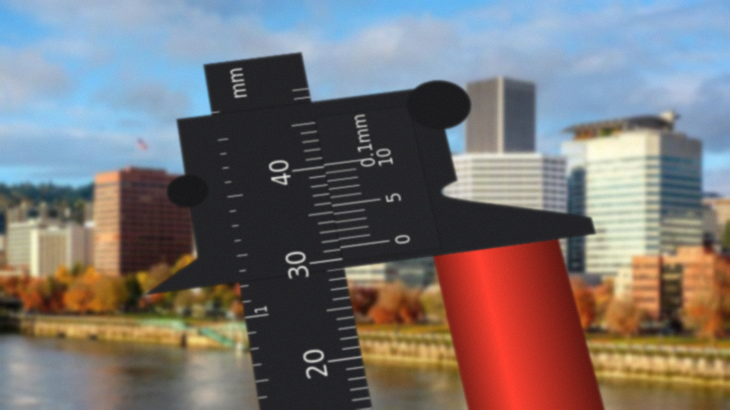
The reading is {"value": 31.2, "unit": "mm"}
